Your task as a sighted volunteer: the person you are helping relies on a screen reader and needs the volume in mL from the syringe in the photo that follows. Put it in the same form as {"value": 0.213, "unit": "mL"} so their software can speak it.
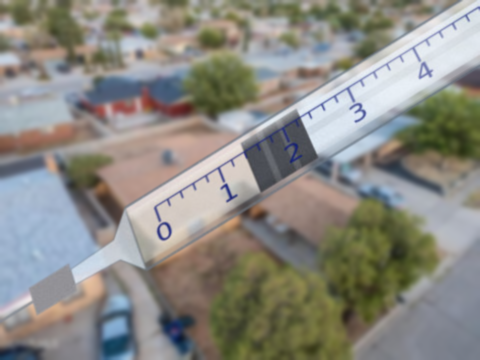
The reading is {"value": 1.4, "unit": "mL"}
